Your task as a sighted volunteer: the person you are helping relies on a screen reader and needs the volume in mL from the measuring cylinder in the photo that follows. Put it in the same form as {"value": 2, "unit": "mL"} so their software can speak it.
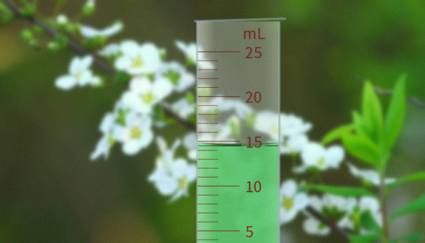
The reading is {"value": 14.5, "unit": "mL"}
